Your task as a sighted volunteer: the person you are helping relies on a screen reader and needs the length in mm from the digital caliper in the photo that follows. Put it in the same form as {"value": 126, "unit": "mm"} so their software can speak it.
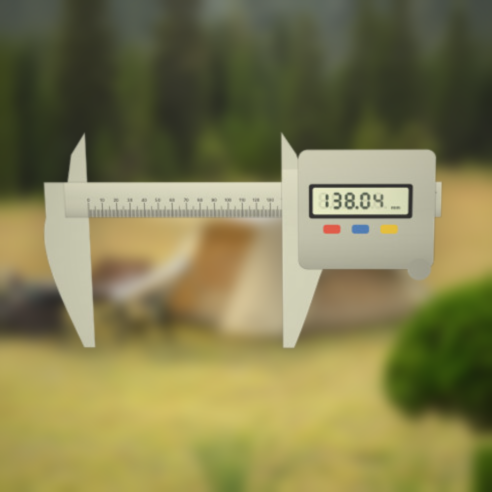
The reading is {"value": 138.04, "unit": "mm"}
